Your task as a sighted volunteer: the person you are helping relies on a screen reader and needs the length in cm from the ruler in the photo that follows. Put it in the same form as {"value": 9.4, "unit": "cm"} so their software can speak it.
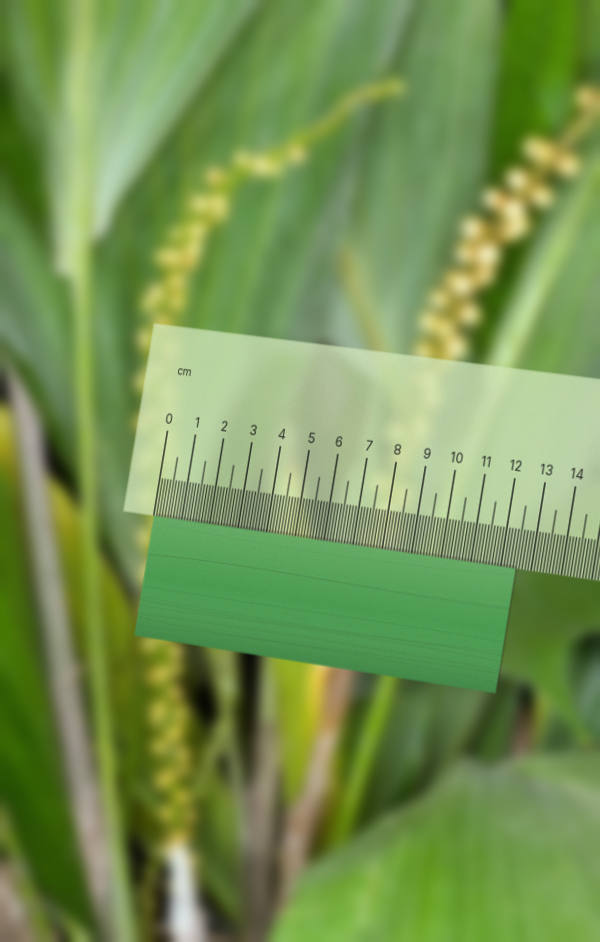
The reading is {"value": 12.5, "unit": "cm"}
